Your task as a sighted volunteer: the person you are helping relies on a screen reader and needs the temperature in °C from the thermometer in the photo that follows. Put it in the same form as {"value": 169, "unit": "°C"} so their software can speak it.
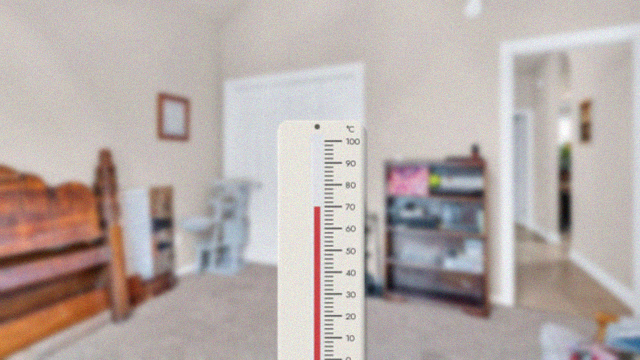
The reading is {"value": 70, "unit": "°C"}
